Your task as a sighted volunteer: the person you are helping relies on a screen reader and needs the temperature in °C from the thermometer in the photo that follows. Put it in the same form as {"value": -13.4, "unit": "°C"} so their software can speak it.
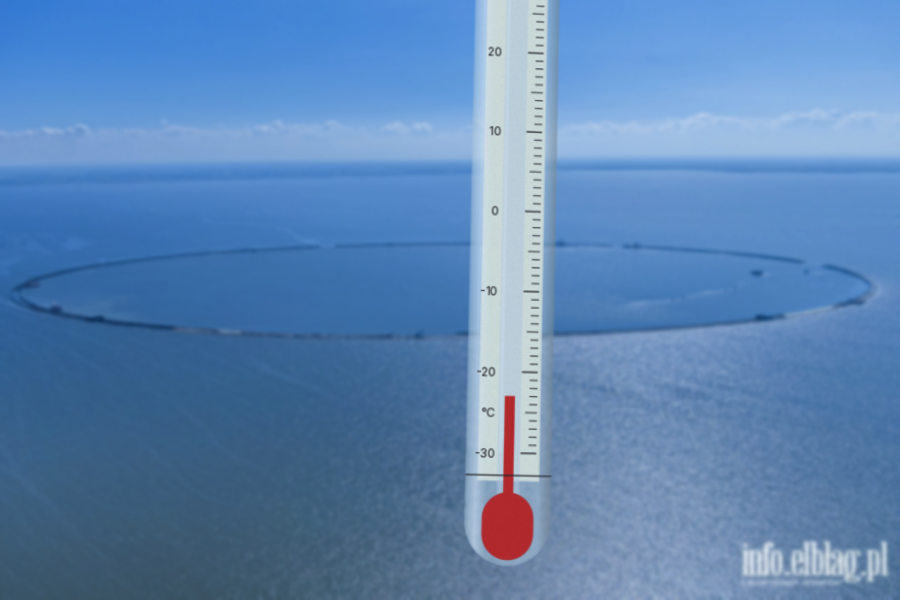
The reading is {"value": -23, "unit": "°C"}
